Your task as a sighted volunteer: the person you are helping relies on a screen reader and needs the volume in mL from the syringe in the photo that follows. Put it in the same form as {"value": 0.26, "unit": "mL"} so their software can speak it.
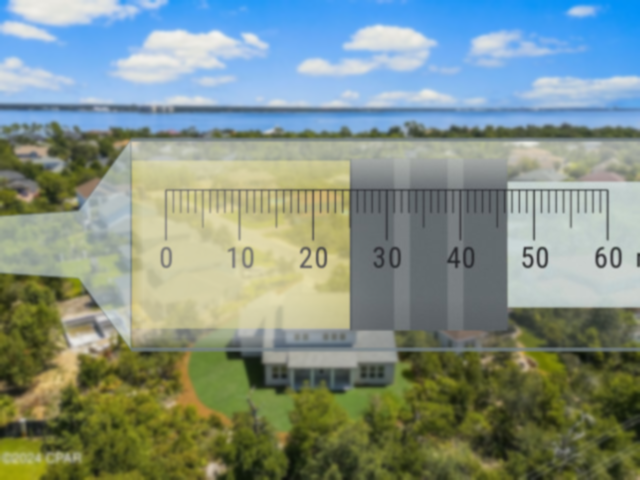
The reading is {"value": 25, "unit": "mL"}
